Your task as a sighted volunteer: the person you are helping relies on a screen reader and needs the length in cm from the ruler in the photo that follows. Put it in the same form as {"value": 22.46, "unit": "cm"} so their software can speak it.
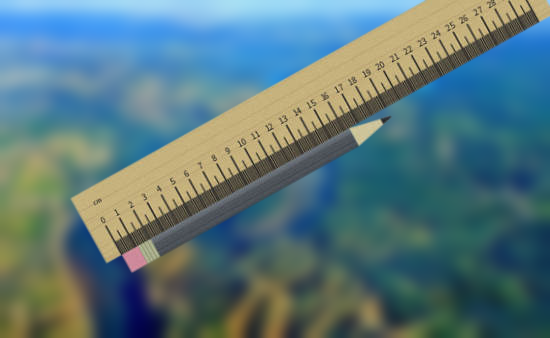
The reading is {"value": 19, "unit": "cm"}
